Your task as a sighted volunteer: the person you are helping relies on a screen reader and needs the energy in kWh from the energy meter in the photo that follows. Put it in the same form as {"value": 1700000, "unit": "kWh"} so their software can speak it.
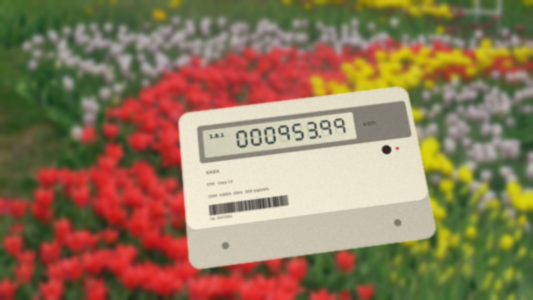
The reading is {"value": 953.99, "unit": "kWh"}
